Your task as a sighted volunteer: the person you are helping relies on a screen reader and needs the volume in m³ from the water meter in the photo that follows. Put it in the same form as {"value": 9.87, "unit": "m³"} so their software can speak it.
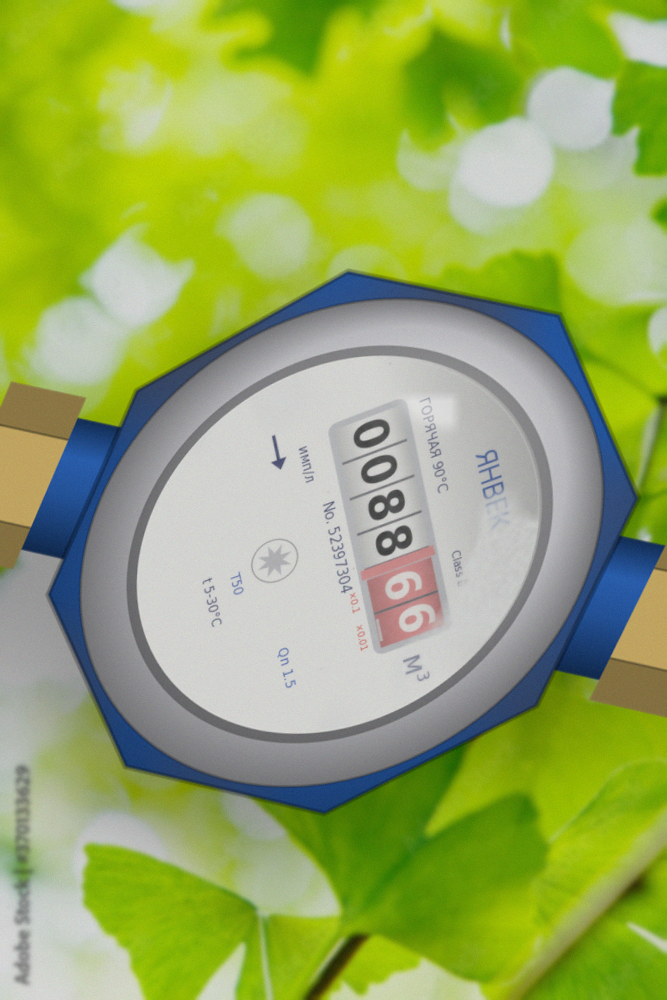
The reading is {"value": 88.66, "unit": "m³"}
